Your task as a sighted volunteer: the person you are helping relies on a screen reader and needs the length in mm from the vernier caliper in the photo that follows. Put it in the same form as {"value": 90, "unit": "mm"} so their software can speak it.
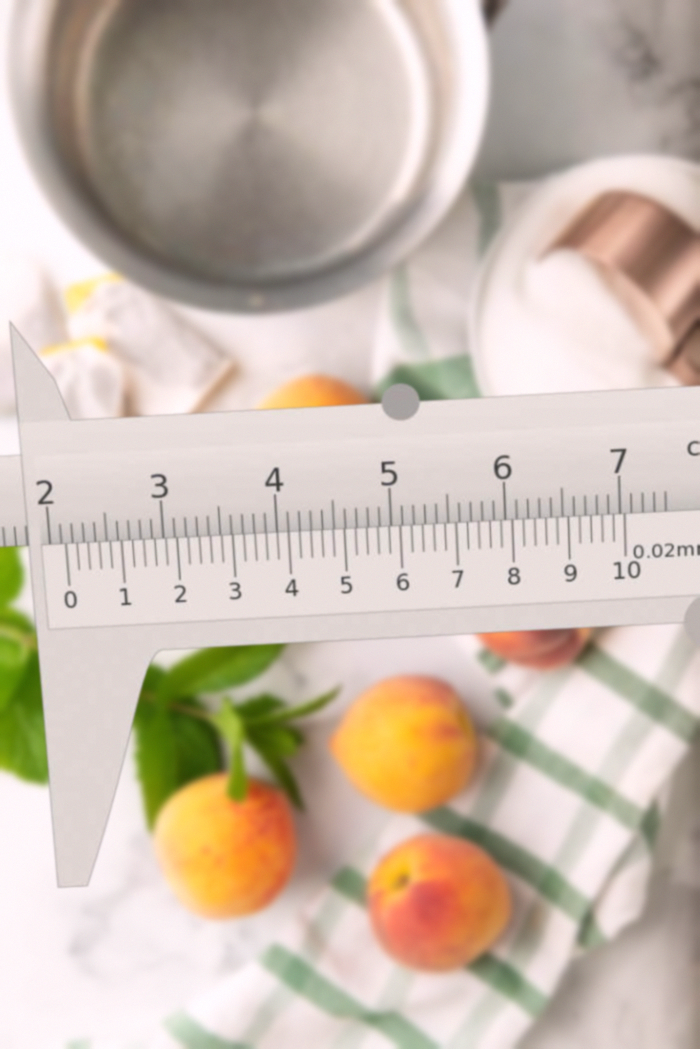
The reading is {"value": 21.4, "unit": "mm"}
